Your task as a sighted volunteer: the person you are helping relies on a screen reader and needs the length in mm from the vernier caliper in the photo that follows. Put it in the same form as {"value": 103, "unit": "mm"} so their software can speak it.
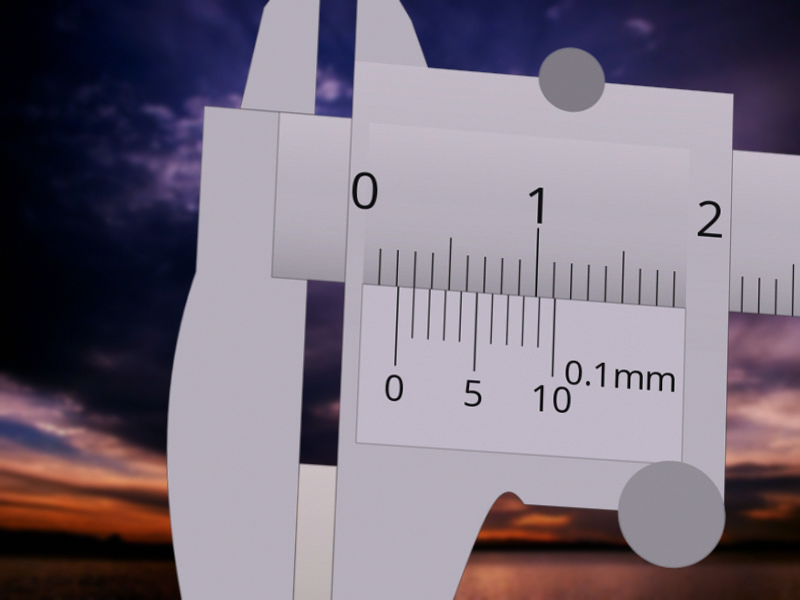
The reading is {"value": 2.1, "unit": "mm"}
